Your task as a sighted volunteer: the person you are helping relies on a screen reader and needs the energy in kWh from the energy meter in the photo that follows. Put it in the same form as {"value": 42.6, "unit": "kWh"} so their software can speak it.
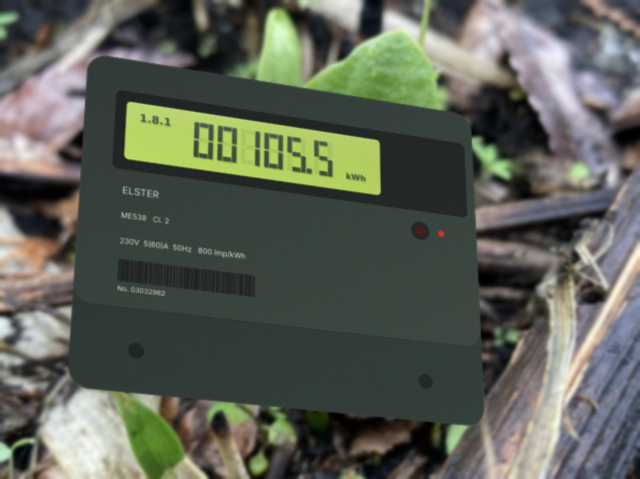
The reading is {"value": 105.5, "unit": "kWh"}
